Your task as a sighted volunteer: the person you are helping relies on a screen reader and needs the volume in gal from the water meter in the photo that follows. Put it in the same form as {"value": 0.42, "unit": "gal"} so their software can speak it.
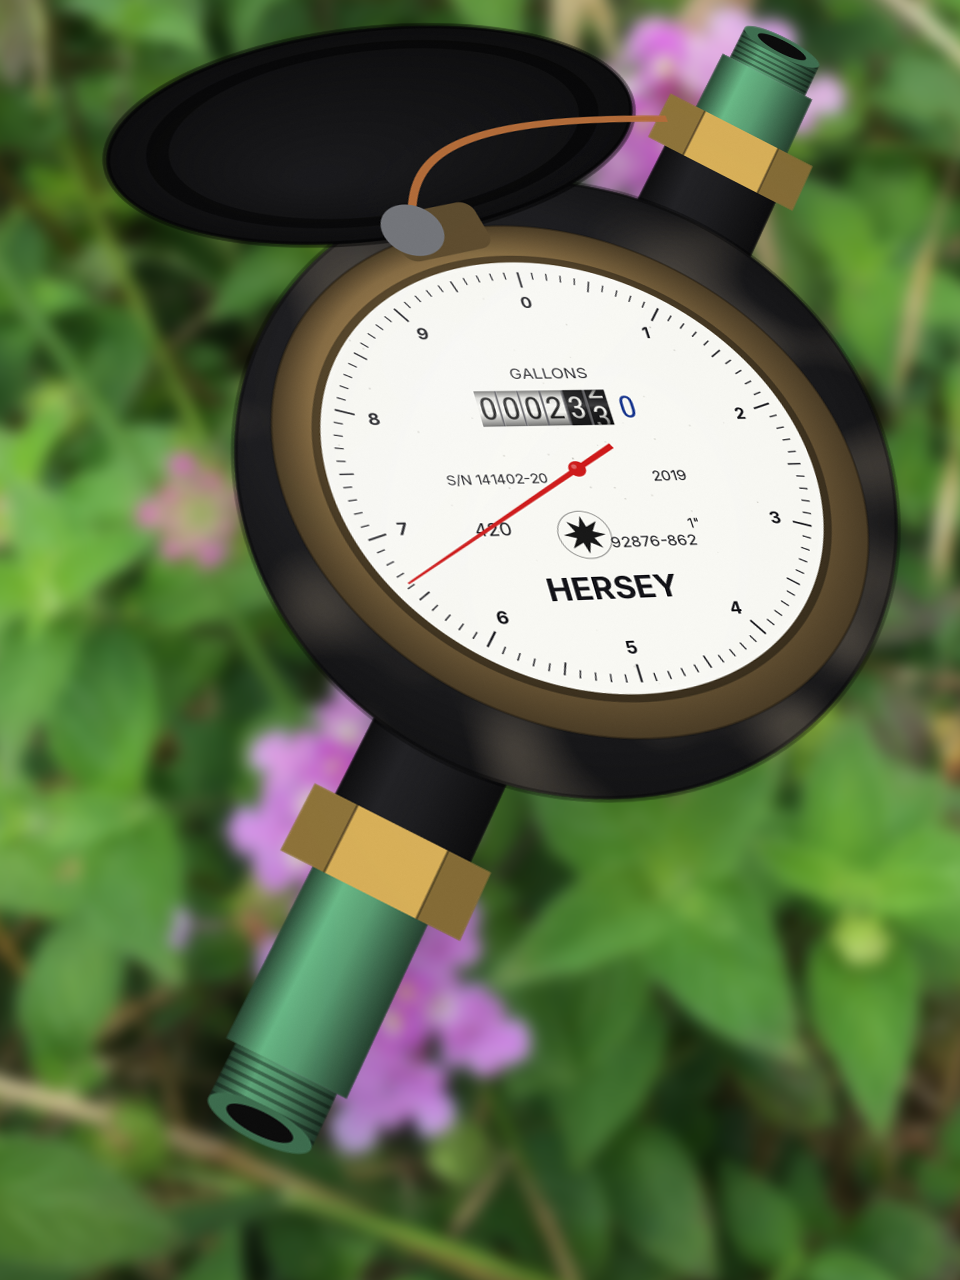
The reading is {"value": 2326.6, "unit": "gal"}
